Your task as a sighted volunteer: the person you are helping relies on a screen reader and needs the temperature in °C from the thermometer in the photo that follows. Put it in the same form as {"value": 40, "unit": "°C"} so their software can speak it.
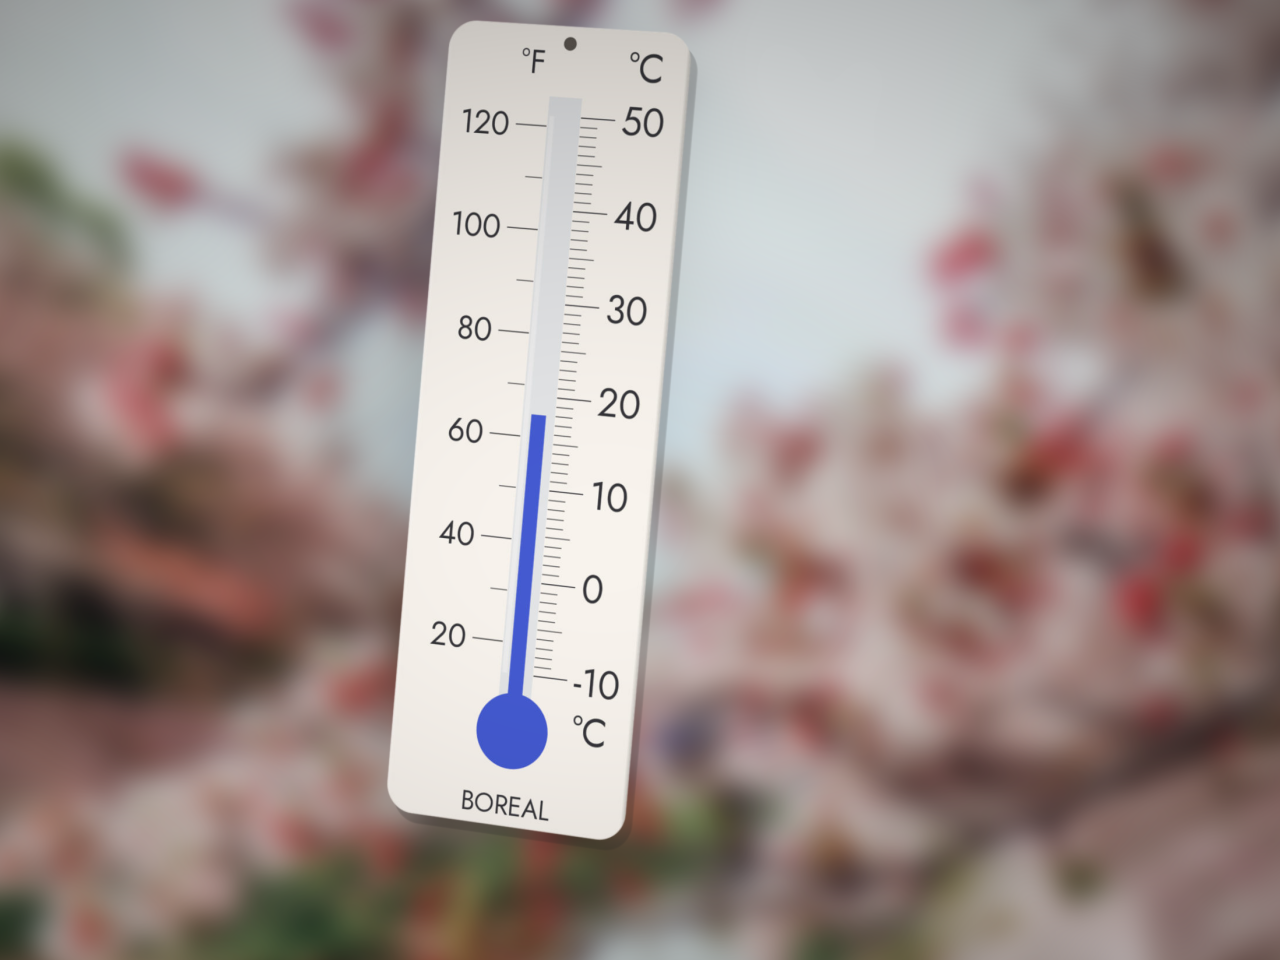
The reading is {"value": 18, "unit": "°C"}
